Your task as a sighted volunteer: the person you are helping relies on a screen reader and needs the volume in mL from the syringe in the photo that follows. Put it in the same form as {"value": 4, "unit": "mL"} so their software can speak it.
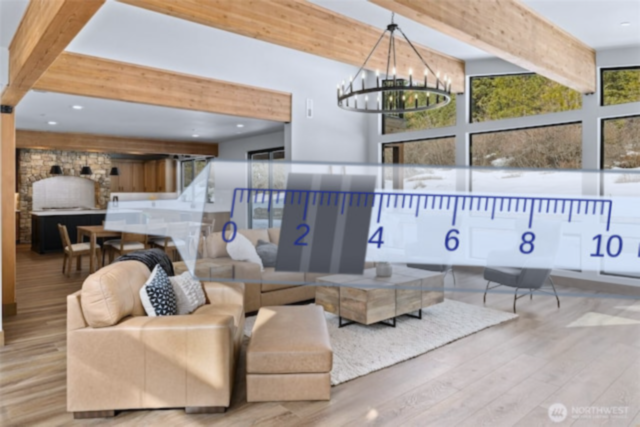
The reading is {"value": 1.4, "unit": "mL"}
